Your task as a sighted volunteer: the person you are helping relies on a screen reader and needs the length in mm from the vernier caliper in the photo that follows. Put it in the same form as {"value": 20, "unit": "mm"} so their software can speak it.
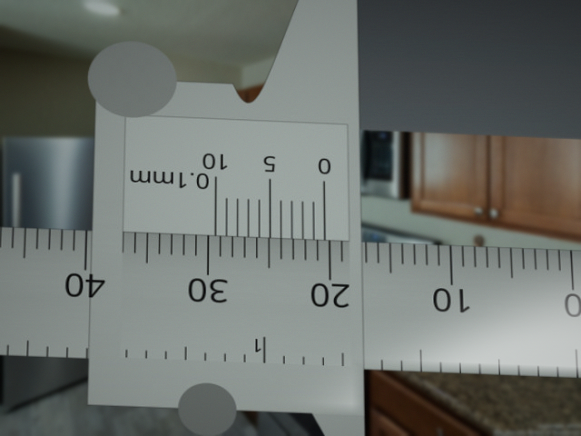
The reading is {"value": 20.4, "unit": "mm"}
